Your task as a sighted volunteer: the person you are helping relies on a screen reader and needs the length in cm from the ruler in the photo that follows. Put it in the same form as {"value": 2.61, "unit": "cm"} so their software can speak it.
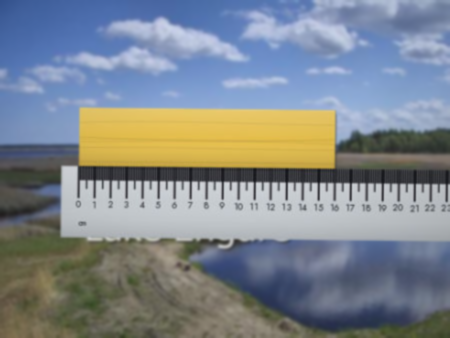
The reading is {"value": 16, "unit": "cm"}
